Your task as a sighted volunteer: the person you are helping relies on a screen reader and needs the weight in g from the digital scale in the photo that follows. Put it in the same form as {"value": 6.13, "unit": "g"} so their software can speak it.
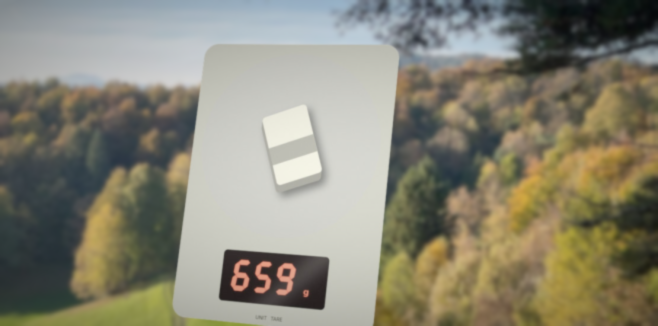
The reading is {"value": 659, "unit": "g"}
